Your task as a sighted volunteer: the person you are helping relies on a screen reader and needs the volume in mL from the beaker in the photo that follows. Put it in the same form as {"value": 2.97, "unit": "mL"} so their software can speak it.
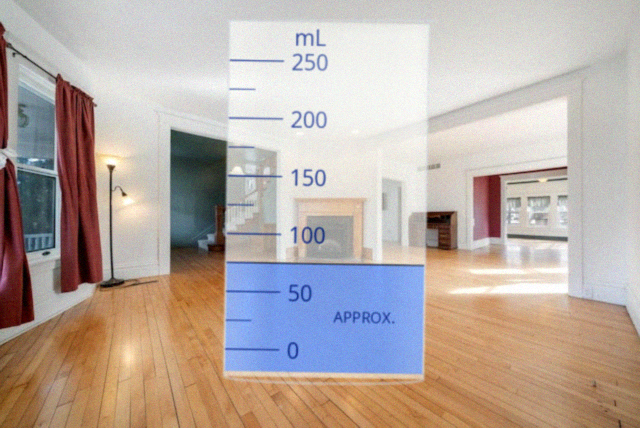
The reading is {"value": 75, "unit": "mL"}
